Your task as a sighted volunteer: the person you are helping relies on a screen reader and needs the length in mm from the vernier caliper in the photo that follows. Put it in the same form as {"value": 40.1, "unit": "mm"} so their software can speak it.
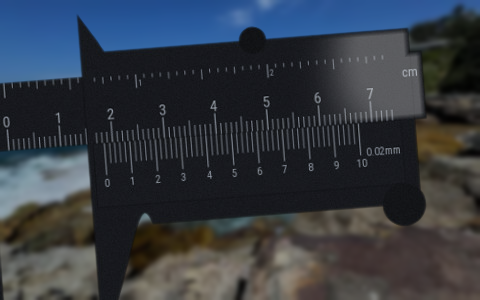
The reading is {"value": 18.4, "unit": "mm"}
